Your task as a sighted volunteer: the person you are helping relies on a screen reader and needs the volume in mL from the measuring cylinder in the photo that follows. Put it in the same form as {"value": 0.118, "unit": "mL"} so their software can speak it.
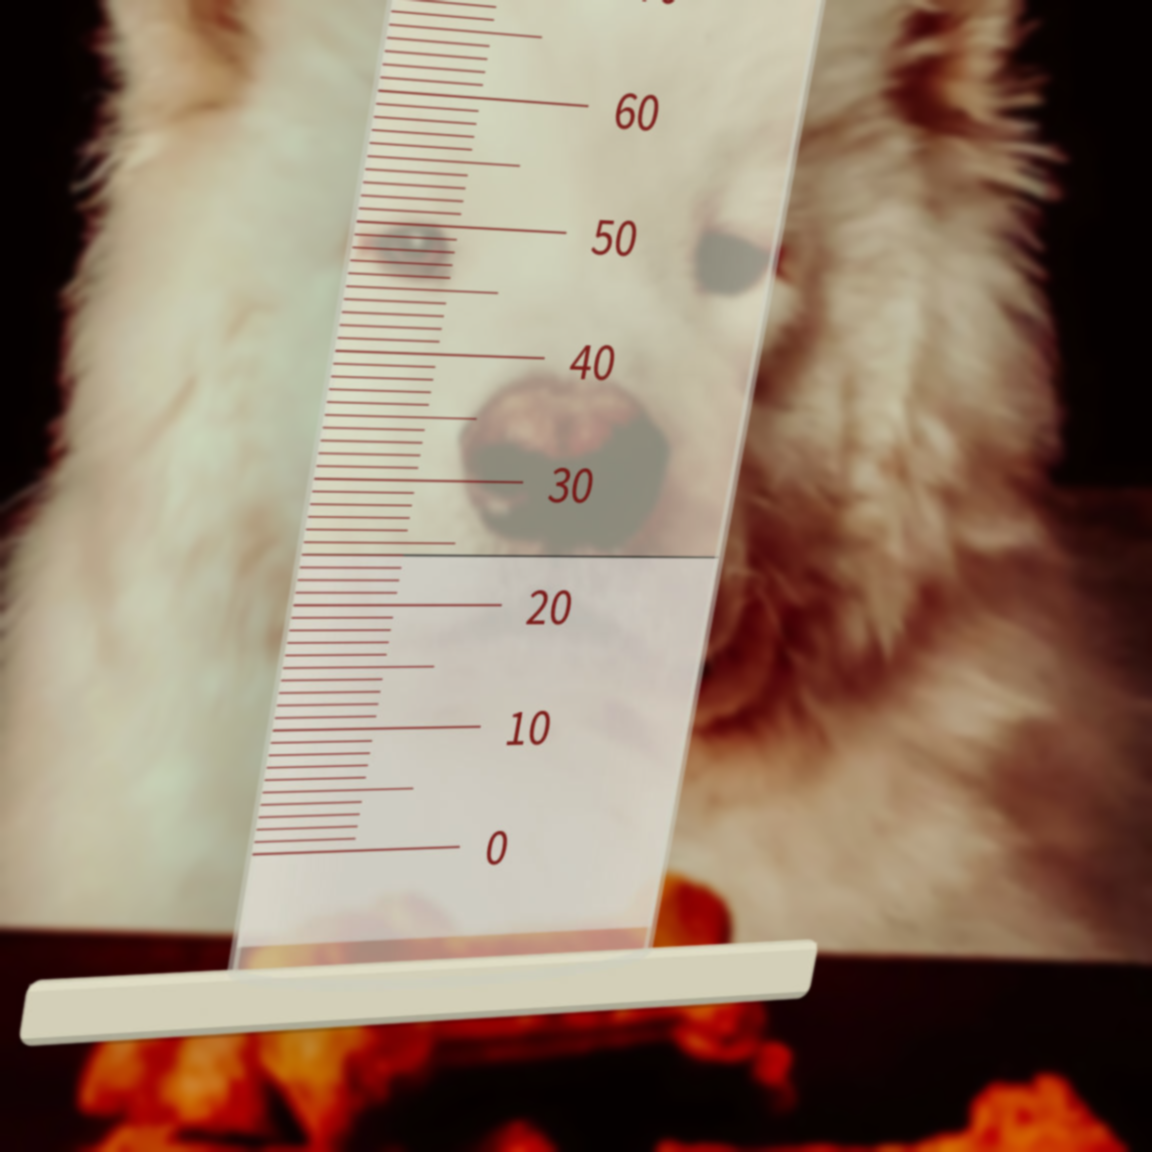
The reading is {"value": 24, "unit": "mL"}
